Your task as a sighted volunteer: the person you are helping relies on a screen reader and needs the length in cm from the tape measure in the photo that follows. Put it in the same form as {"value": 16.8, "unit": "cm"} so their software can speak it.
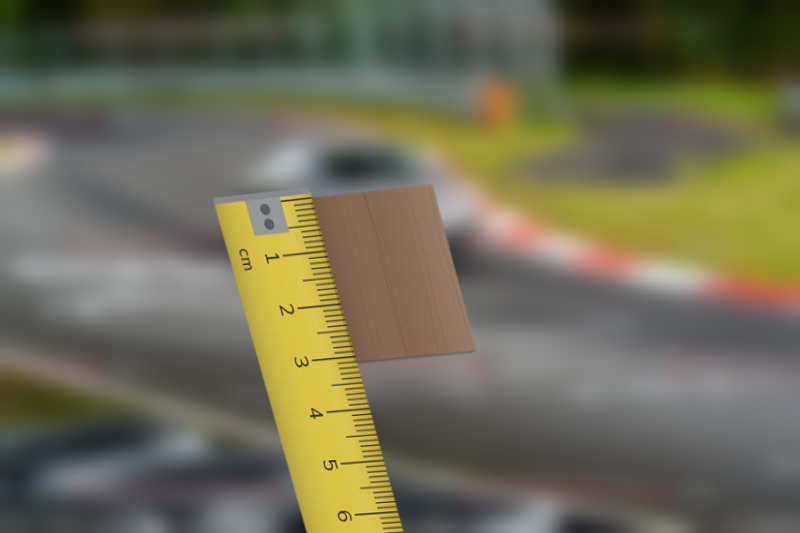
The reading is {"value": 3.1, "unit": "cm"}
